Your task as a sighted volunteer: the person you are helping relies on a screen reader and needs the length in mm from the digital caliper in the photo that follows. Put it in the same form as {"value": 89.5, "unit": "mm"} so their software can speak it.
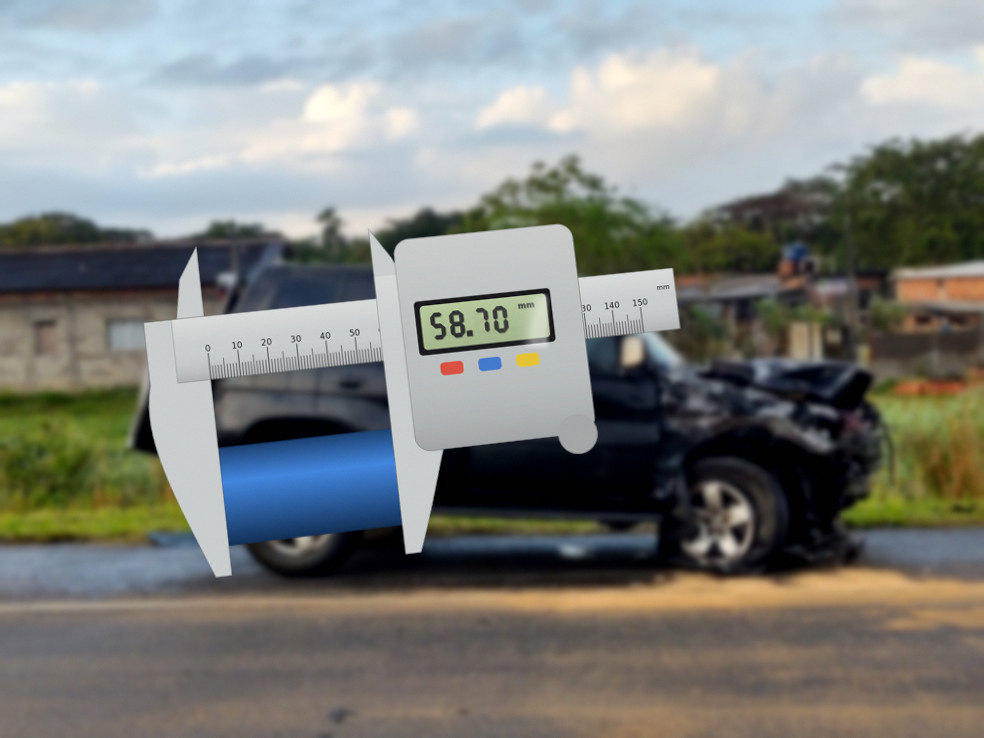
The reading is {"value": 58.70, "unit": "mm"}
